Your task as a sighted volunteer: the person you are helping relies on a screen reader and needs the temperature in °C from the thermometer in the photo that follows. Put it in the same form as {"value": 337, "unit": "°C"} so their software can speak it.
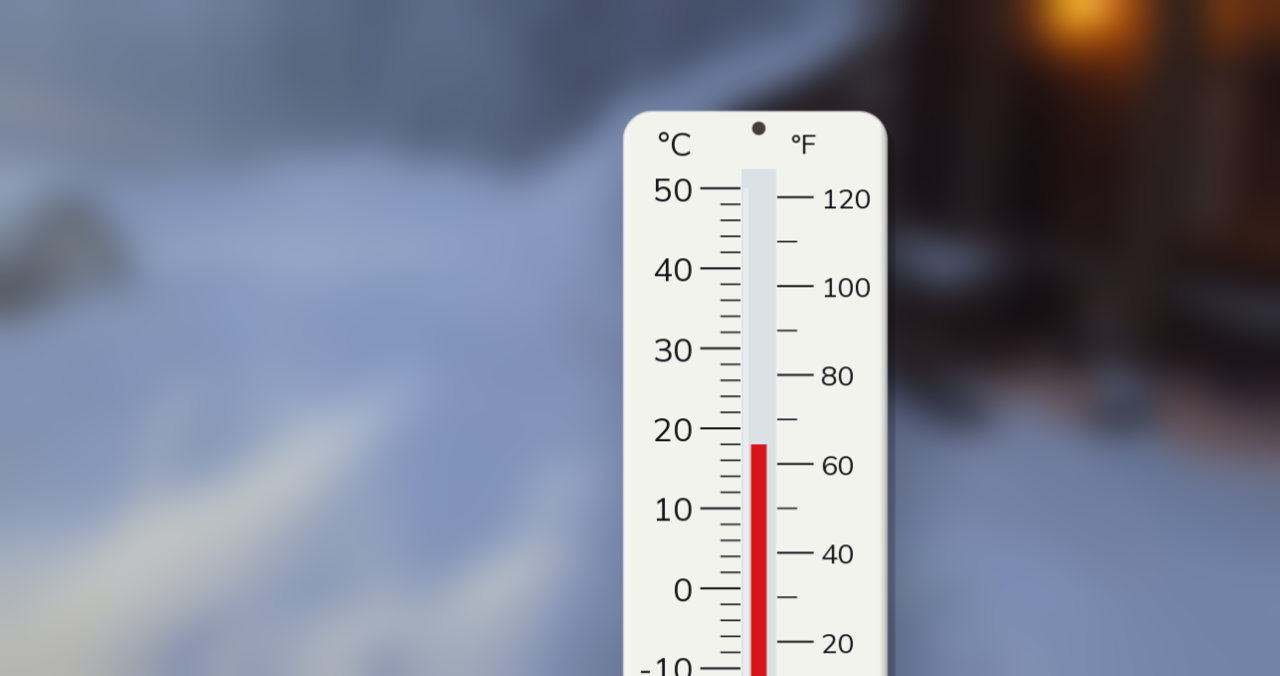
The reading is {"value": 18, "unit": "°C"}
